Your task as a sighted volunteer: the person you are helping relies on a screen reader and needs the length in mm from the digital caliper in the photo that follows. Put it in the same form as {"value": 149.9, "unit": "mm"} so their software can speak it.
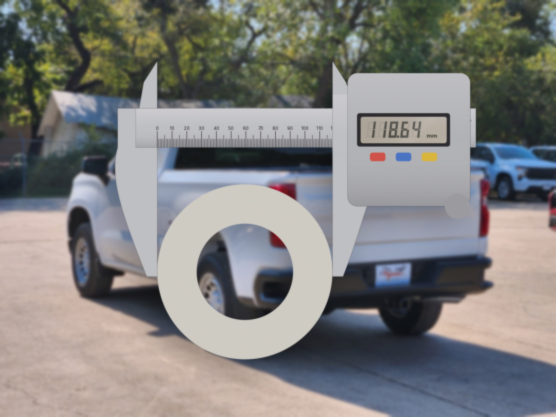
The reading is {"value": 118.64, "unit": "mm"}
